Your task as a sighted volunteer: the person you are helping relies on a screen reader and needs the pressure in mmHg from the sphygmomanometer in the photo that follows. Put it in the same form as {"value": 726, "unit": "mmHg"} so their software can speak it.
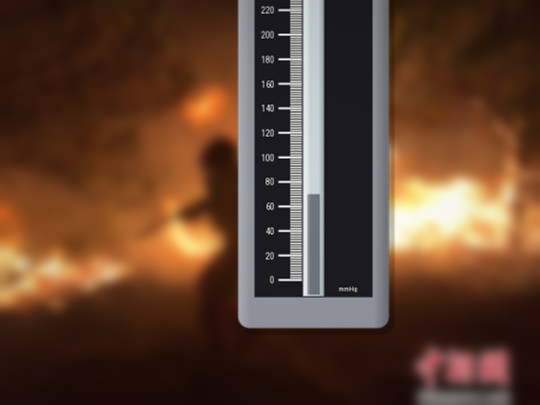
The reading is {"value": 70, "unit": "mmHg"}
